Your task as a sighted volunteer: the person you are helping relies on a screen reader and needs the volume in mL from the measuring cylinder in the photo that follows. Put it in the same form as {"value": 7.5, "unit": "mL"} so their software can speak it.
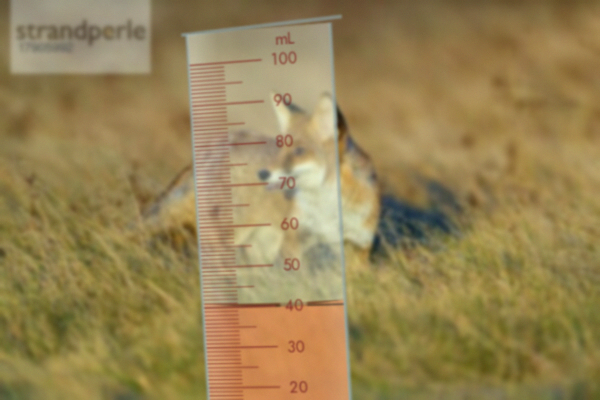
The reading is {"value": 40, "unit": "mL"}
